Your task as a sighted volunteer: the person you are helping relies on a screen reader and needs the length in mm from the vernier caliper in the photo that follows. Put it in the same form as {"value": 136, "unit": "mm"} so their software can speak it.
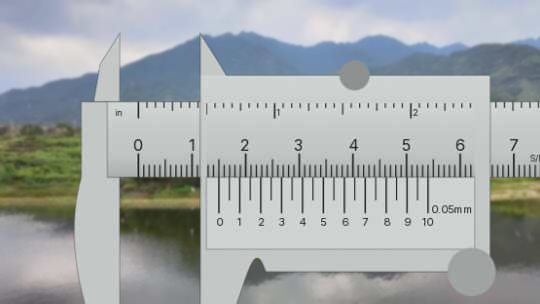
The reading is {"value": 15.0, "unit": "mm"}
